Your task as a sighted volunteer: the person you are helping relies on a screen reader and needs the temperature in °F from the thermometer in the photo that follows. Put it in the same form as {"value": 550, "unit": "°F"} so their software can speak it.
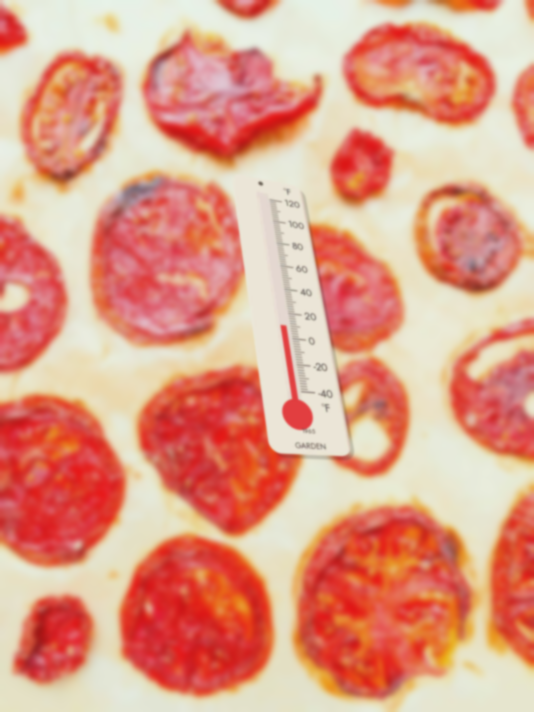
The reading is {"value": 10, "unit": "°F"}
